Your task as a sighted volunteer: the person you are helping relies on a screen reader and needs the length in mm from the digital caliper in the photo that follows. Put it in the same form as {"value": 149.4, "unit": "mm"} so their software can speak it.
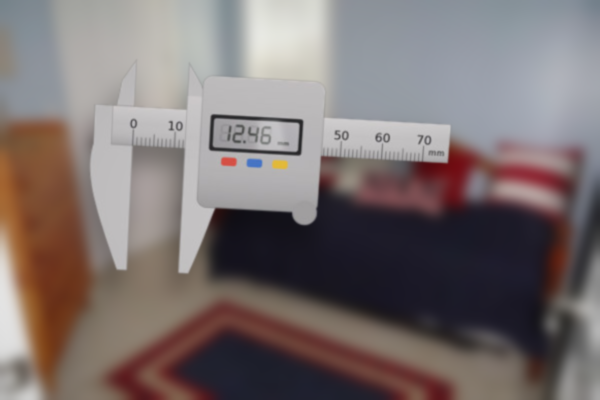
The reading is {"value": 12.46, "unit": "mm"}
